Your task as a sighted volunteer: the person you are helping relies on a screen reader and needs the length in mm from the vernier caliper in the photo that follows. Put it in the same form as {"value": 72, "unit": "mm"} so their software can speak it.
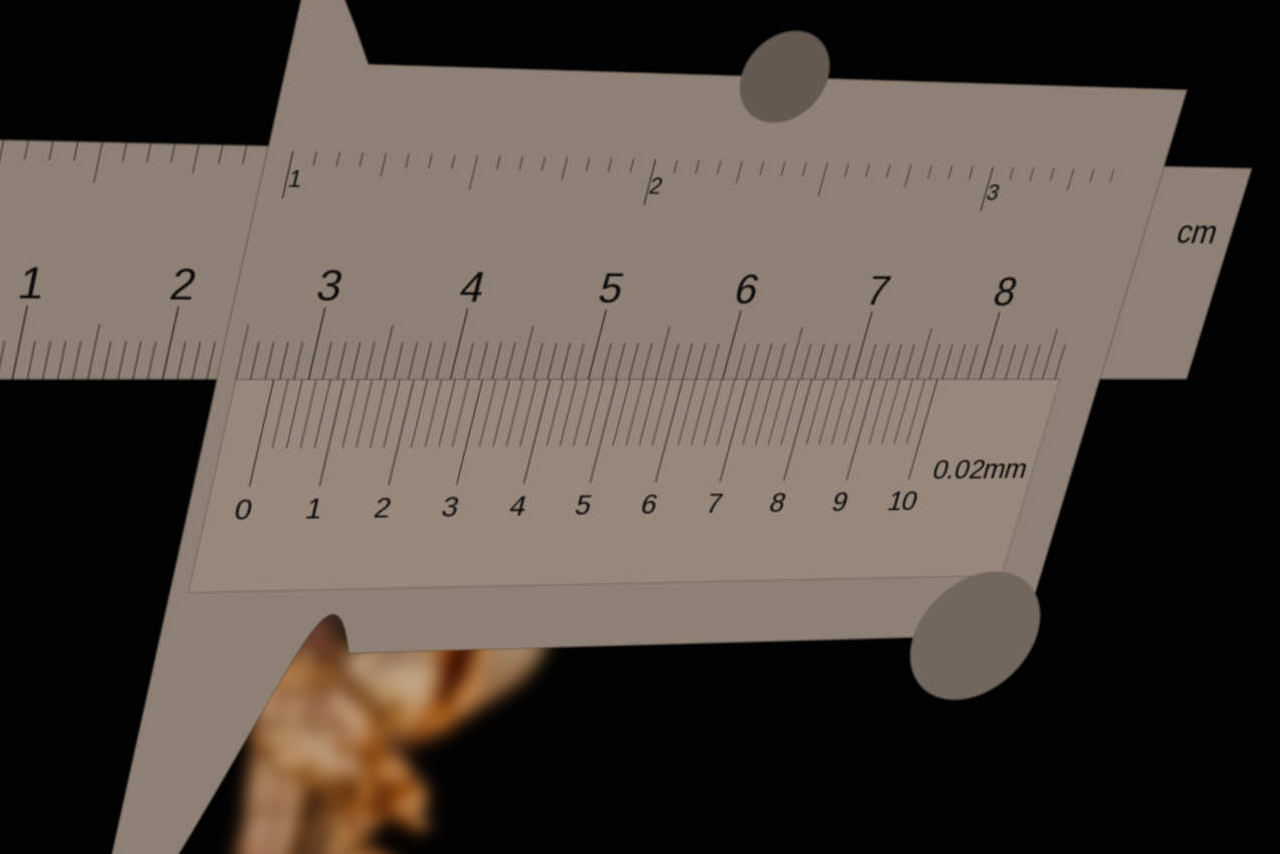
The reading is {"value": 27.6, "unit": "mm"}
